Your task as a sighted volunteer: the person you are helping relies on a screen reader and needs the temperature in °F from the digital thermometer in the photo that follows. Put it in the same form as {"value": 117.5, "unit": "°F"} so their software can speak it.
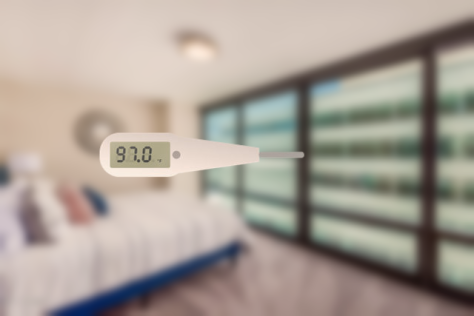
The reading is {"value": 97.0, "unit": "°F"}
